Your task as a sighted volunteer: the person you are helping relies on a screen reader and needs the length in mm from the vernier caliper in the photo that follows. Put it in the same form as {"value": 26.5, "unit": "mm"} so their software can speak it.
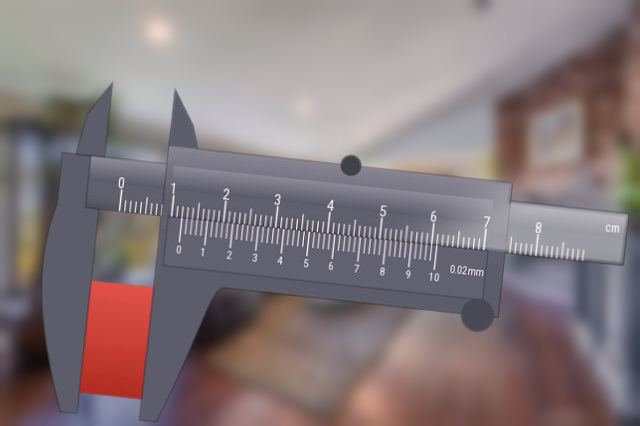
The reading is {"value": 12.0, "unit": "mm"}
